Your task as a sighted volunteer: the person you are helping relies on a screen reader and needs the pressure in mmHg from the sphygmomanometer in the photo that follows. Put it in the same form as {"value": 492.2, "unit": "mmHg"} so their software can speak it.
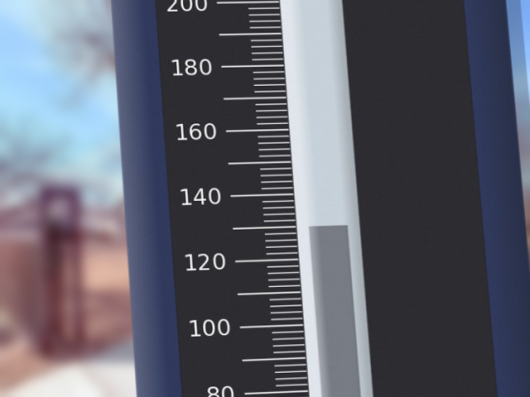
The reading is {"value": 130, "unit": "mmHg"}
